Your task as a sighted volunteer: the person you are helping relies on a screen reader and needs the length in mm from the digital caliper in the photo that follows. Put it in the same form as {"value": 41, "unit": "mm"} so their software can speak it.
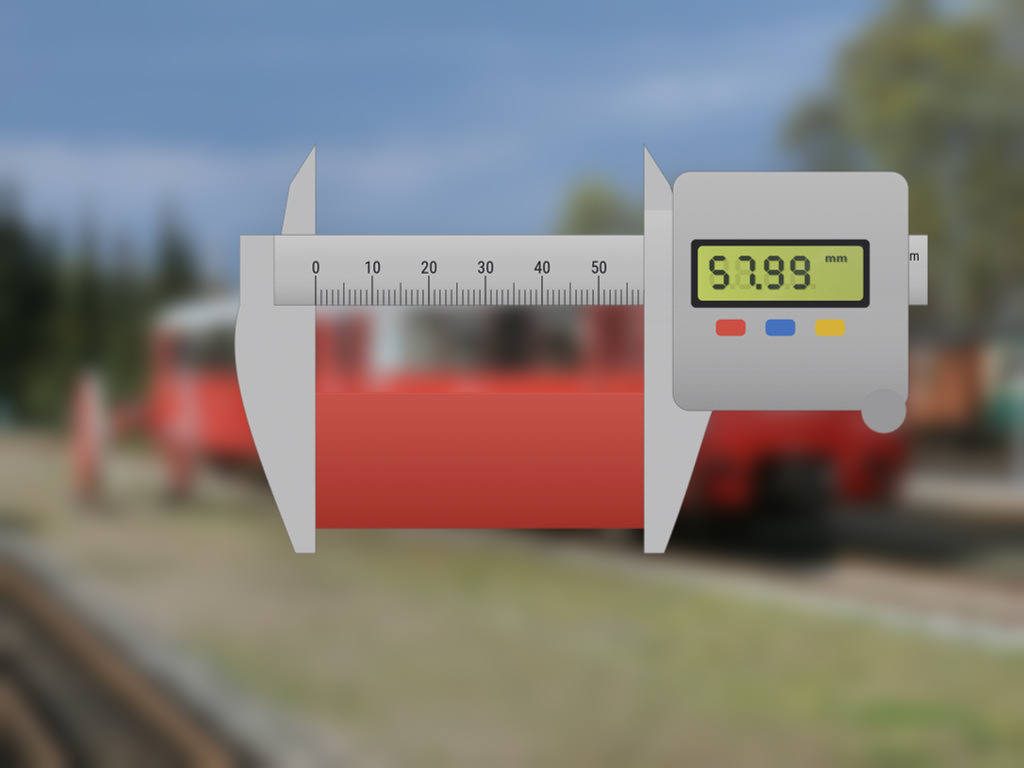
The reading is {"value": 57.99, "unit": "mm"}
